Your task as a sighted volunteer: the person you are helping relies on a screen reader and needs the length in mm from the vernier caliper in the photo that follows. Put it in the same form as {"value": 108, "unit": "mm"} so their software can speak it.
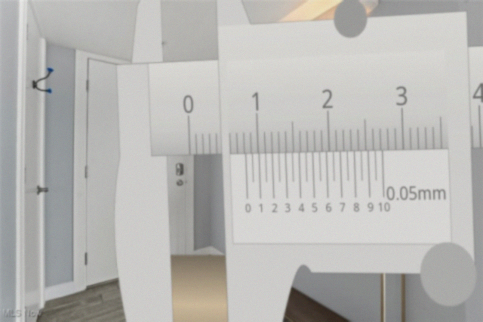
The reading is {"value": 8.2, "unit": "mm"}
